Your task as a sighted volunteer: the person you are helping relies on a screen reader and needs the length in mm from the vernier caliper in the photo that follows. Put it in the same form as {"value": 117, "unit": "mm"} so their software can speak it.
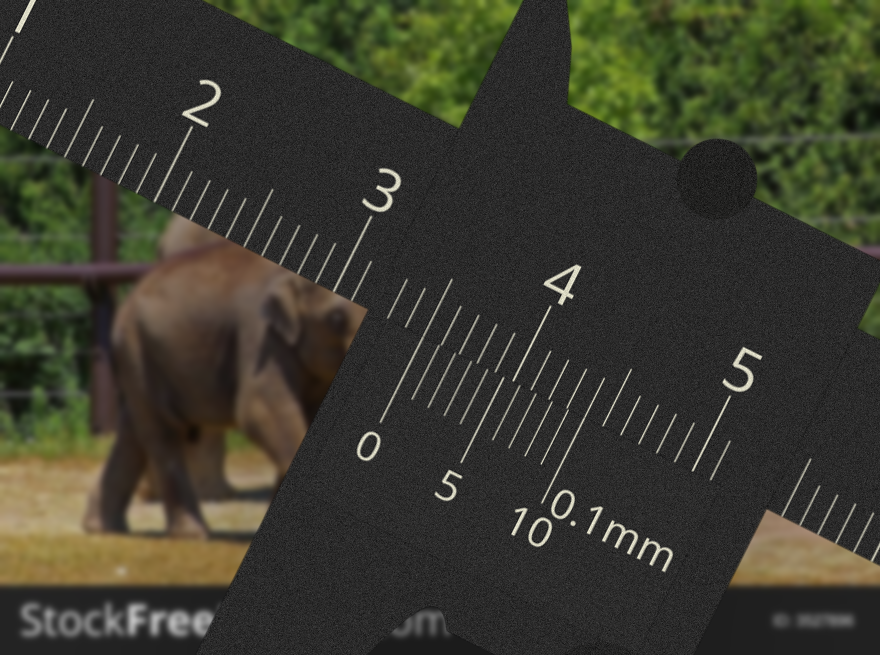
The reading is {"value": 35.0, "unit": "mm"}
